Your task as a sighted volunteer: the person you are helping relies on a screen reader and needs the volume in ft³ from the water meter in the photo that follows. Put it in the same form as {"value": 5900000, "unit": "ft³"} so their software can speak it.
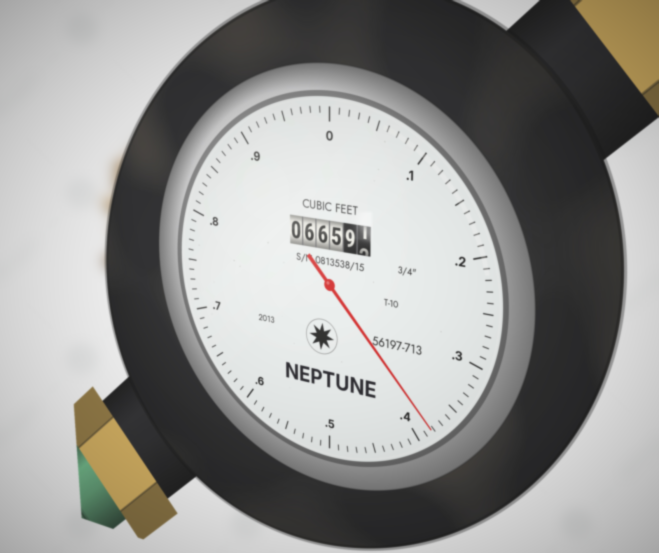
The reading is {"value": 66591.38, "unit": "ft³"}
